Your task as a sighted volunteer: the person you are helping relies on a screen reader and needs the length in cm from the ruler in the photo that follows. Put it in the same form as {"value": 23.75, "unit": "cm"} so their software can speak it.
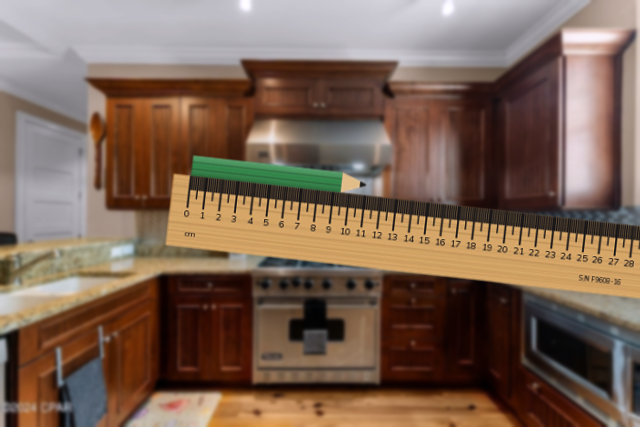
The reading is {"value": 11, "unit": "cm"}
